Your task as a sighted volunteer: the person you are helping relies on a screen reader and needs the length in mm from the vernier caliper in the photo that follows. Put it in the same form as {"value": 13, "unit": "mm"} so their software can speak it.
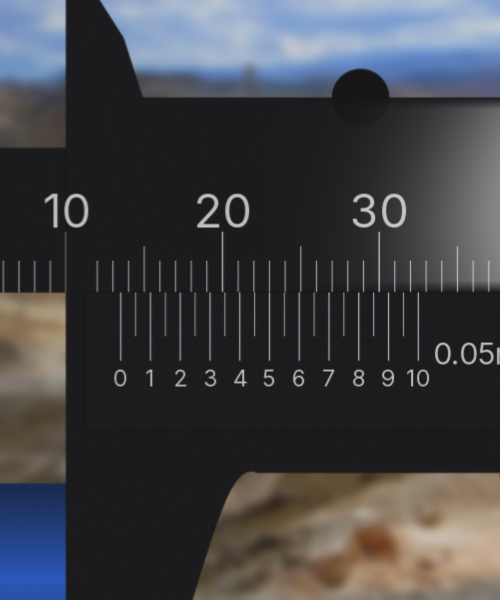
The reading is {"value": 13.5, "unit": "mm"}
